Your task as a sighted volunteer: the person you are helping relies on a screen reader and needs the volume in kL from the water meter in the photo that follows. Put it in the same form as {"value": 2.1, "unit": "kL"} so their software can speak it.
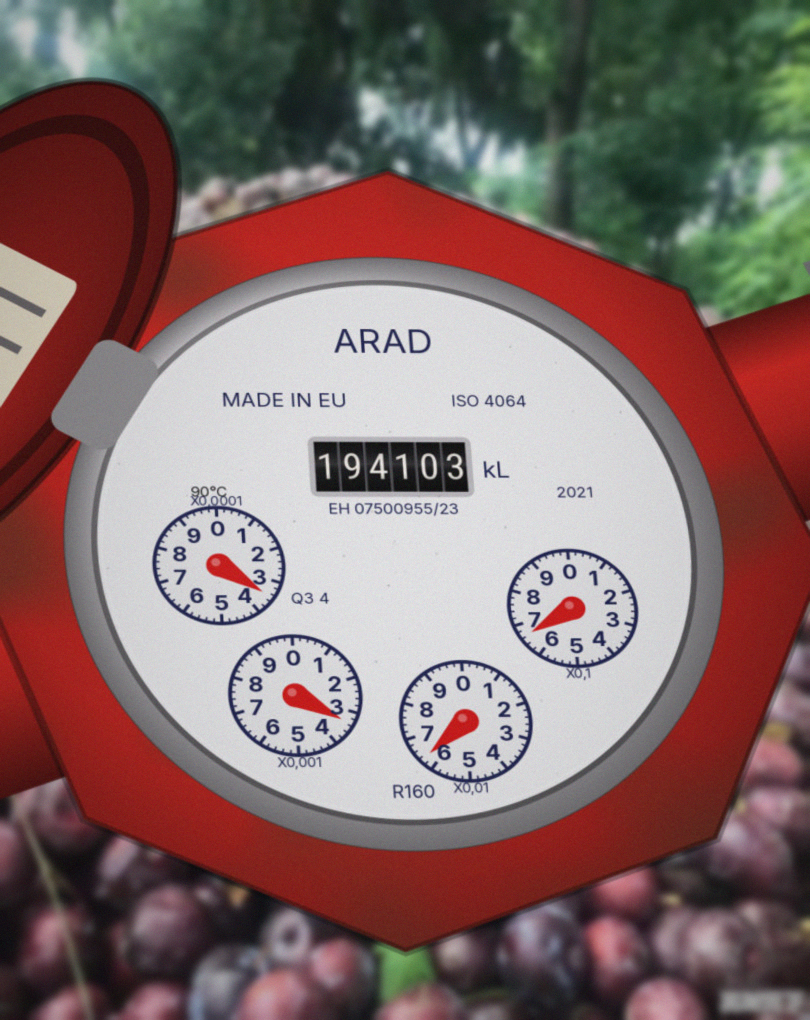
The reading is {"value": 194103.6633, "unit": "kL"}
